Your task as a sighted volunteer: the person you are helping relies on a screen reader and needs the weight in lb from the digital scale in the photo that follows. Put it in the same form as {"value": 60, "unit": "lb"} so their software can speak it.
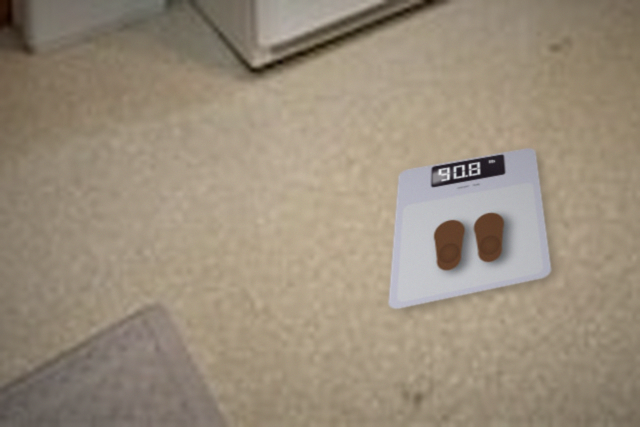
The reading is {"value": 90.8, "unit": "lb"}
